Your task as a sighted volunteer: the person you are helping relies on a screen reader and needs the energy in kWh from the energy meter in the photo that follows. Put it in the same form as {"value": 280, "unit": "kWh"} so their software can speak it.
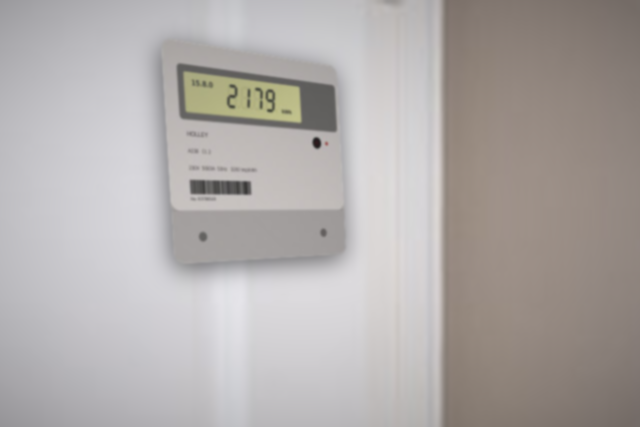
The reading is {"value": 2179, "unit": "kWh"}
